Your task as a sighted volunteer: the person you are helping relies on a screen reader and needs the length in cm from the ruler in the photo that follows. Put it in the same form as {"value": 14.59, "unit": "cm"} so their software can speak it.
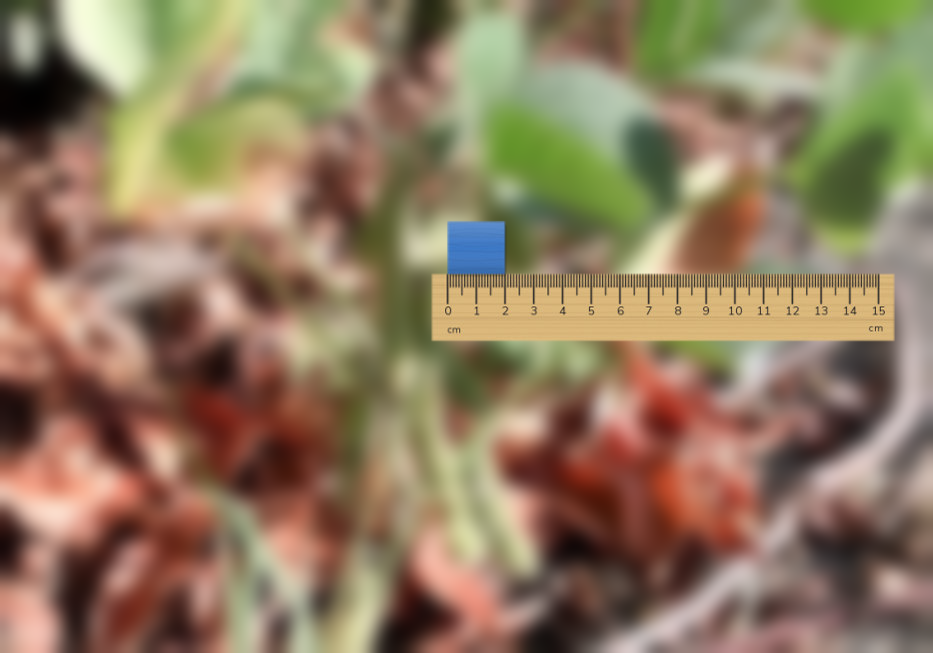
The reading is {"value": 2, "unit": "cm"}
